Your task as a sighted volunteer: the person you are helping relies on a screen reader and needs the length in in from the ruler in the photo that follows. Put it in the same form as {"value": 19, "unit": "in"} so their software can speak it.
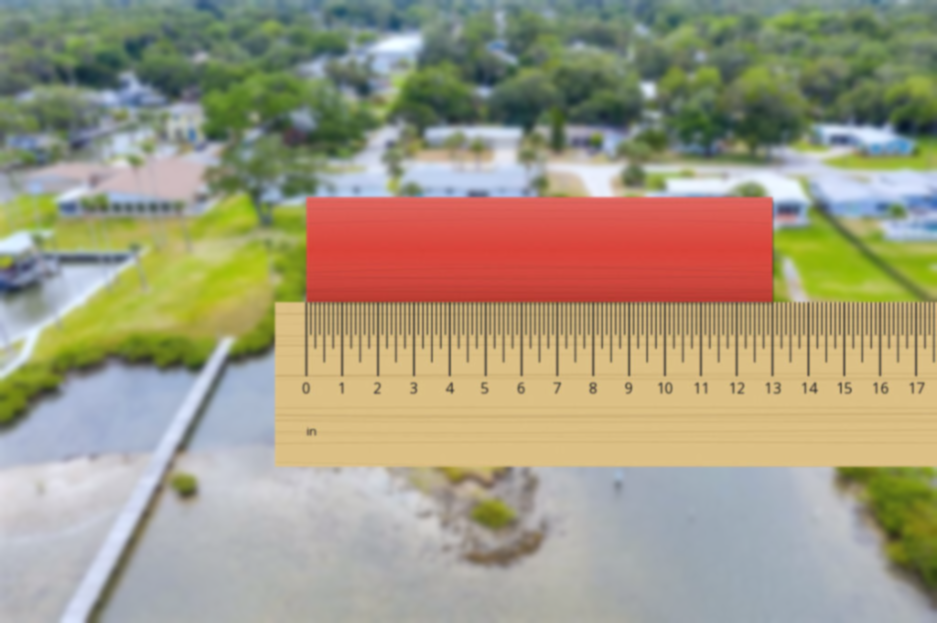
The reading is {"value": 13, "unit": "in"}
